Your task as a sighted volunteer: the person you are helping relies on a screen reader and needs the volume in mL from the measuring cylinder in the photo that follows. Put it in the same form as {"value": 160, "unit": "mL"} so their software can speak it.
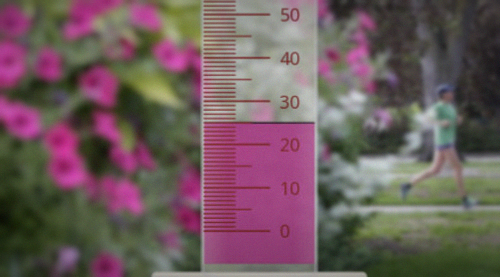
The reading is {"value": 25, "unit": "mL"}
